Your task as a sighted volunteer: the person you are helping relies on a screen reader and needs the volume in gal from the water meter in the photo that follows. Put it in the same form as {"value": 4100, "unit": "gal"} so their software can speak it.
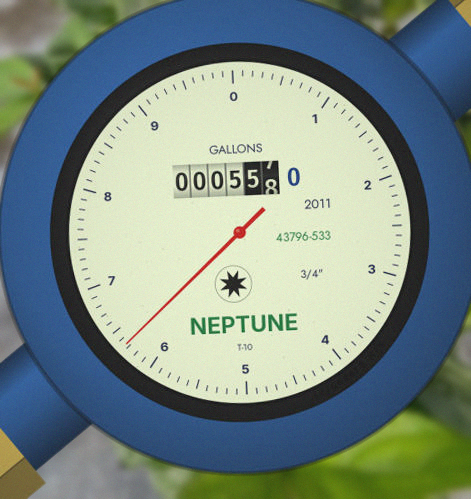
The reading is {"value": 5576.3, "unit": "gal"}
